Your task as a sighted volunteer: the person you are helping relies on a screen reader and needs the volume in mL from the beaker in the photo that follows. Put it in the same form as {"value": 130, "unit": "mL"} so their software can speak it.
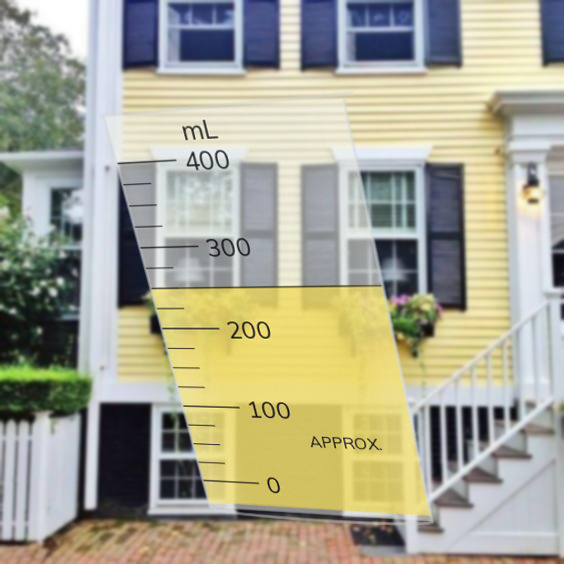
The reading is {"value": 250, "unit": "mL"}
